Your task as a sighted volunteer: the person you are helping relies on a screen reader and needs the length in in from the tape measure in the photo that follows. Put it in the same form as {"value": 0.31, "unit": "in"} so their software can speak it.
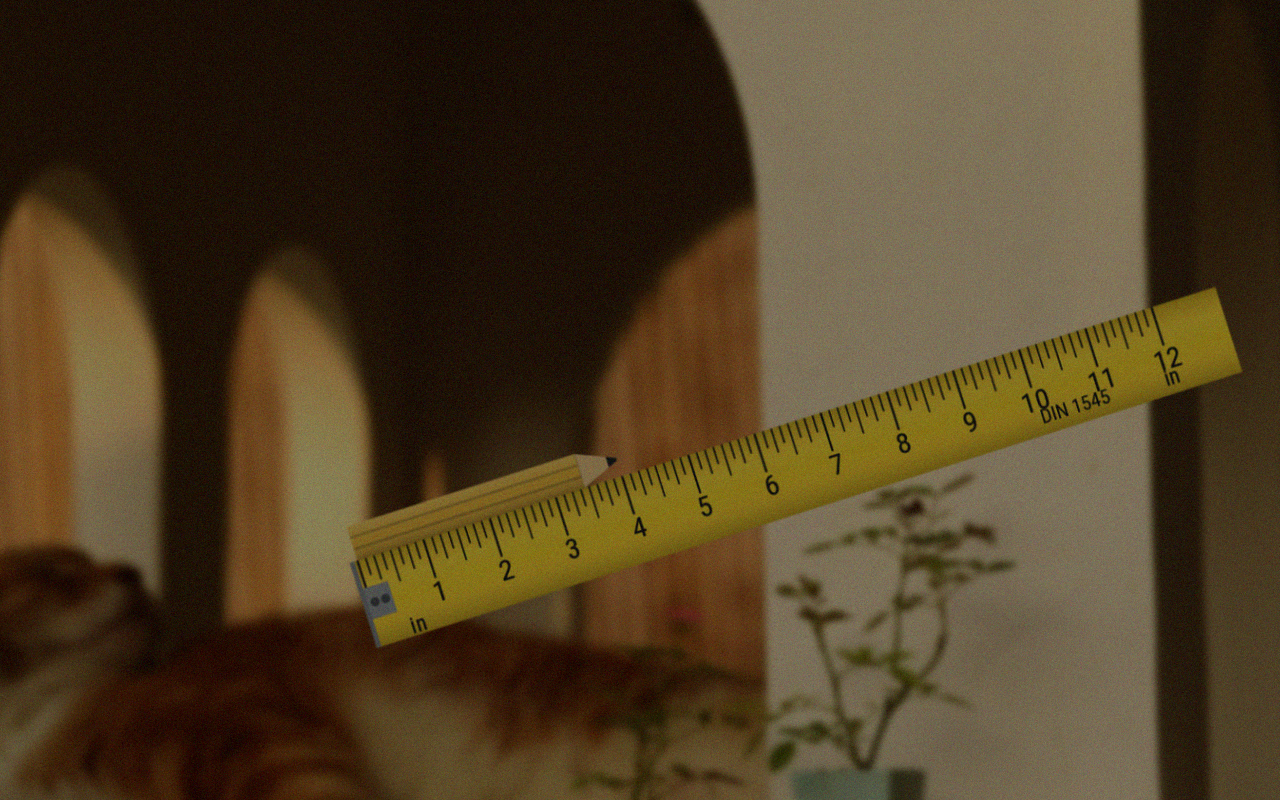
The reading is {"value": 4, "unit": "in"}
